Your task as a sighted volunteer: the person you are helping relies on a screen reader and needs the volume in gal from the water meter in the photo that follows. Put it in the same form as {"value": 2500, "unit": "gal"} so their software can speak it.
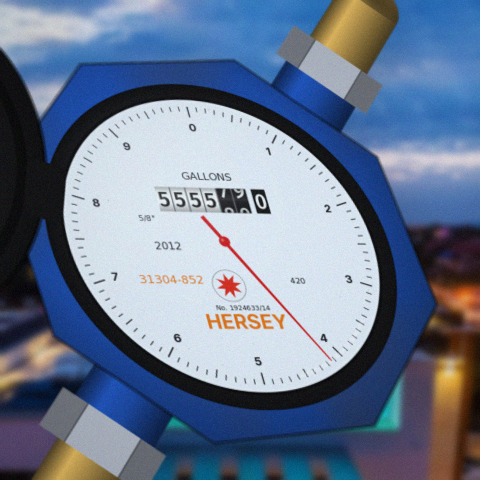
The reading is {"value": 5555794.1, "unit": "gal"}
